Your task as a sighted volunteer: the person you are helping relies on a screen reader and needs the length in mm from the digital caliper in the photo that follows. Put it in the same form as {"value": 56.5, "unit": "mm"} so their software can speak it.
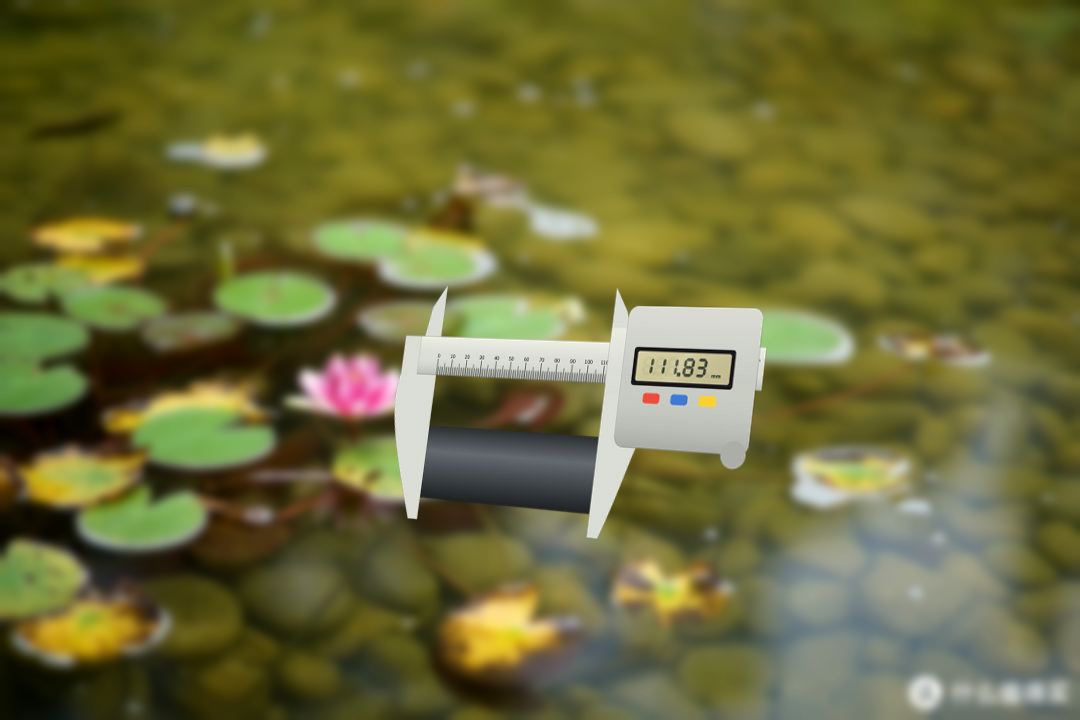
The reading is {"value": 111.83, "unit": "mm"}
